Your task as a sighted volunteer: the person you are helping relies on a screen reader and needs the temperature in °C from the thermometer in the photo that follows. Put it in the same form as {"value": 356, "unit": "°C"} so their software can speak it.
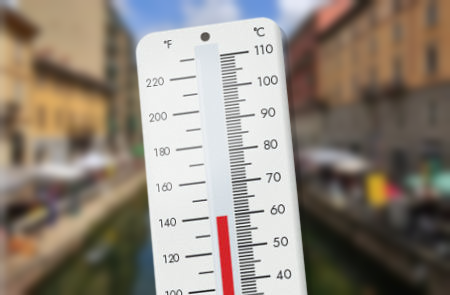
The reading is {"value": 60, "unit": "°C"}
